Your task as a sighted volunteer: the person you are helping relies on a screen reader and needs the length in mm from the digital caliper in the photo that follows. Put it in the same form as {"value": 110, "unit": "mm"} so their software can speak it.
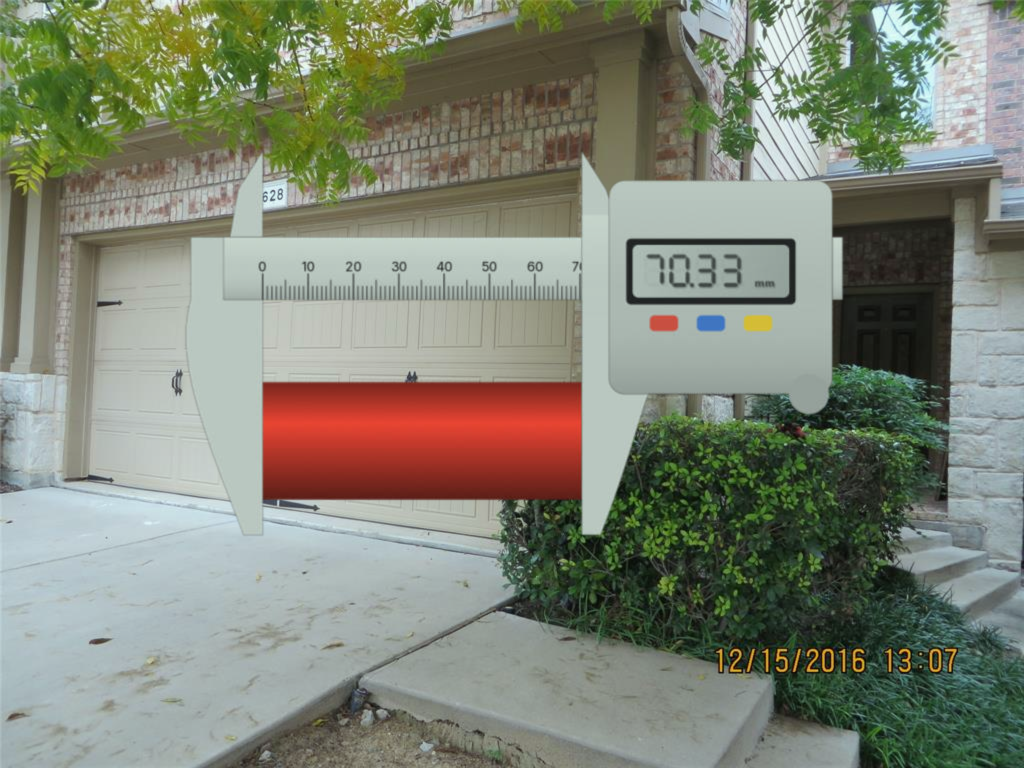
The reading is {"value": 70.33, "unit": "mm"}
